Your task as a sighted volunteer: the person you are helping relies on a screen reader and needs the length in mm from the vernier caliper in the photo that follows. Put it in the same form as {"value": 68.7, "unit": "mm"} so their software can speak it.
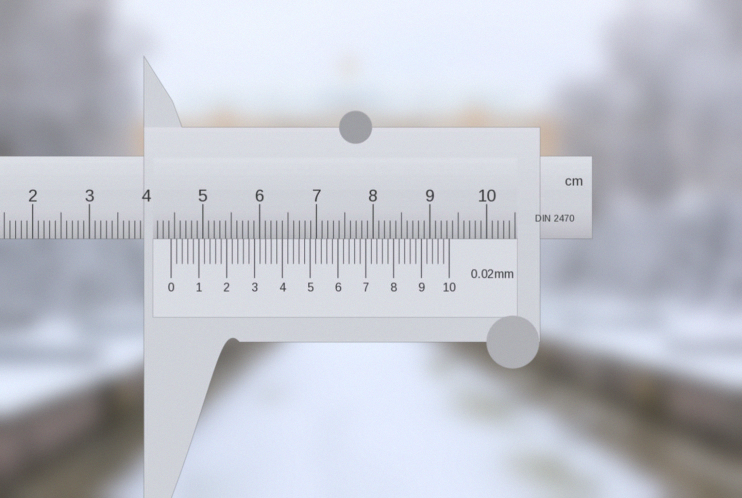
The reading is {"value": 44.4, "unit": "mm"}
